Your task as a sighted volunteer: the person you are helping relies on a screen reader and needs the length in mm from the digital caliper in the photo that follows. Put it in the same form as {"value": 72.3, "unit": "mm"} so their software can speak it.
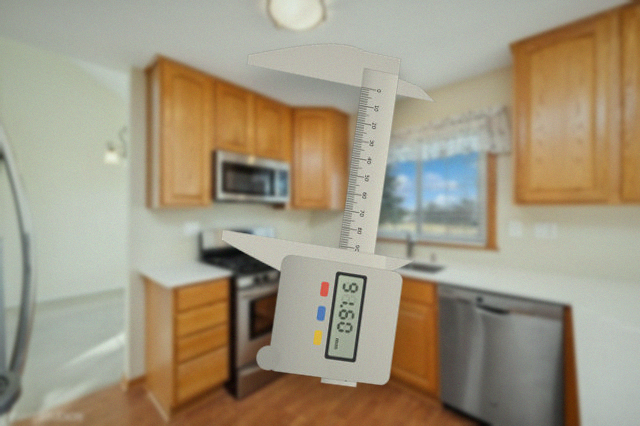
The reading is {"value": 91.60, "unit": "mm"}
